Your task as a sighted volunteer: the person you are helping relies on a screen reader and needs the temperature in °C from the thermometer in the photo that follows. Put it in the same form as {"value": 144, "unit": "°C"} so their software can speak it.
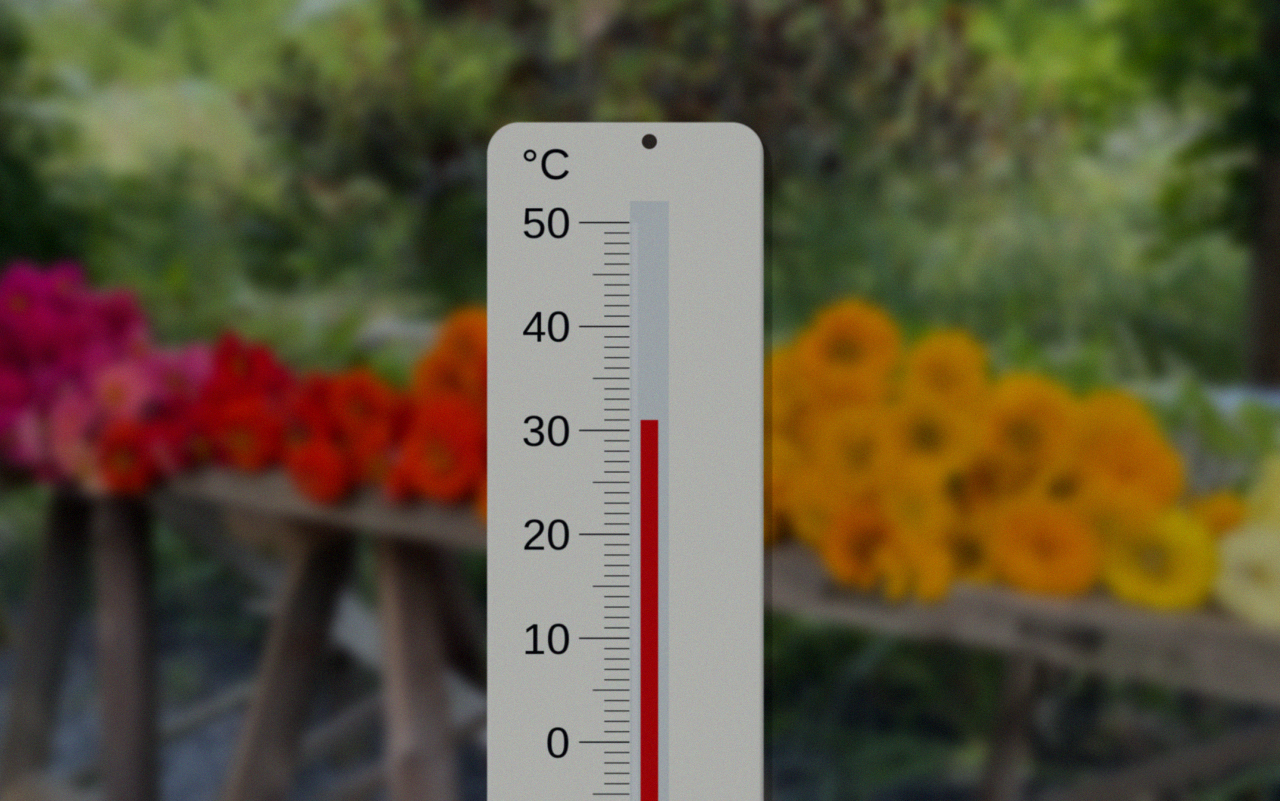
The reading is {"value": 31, "unit": "°C"}
